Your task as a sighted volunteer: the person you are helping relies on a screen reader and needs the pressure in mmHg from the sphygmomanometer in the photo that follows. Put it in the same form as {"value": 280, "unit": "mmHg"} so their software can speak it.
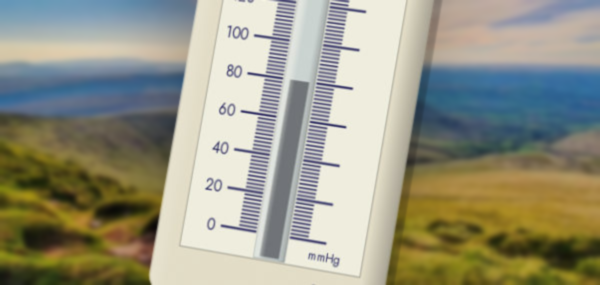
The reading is {"value": 80, "unit": "mmHg"}
